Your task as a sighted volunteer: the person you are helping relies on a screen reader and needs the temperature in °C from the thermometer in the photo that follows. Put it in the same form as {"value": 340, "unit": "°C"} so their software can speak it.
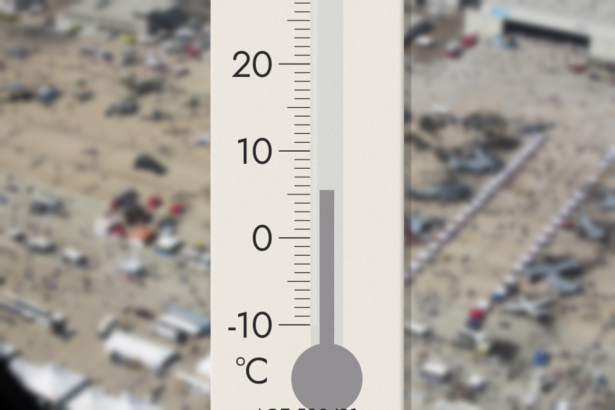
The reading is {"value": 5.5, "unit": "°C"}
